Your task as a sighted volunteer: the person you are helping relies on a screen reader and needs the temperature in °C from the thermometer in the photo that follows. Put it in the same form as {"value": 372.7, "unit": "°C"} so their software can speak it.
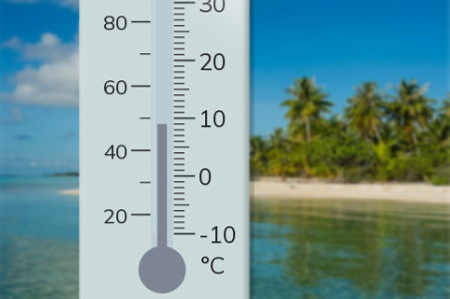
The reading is {"value": 9, "unit": "°C"}
